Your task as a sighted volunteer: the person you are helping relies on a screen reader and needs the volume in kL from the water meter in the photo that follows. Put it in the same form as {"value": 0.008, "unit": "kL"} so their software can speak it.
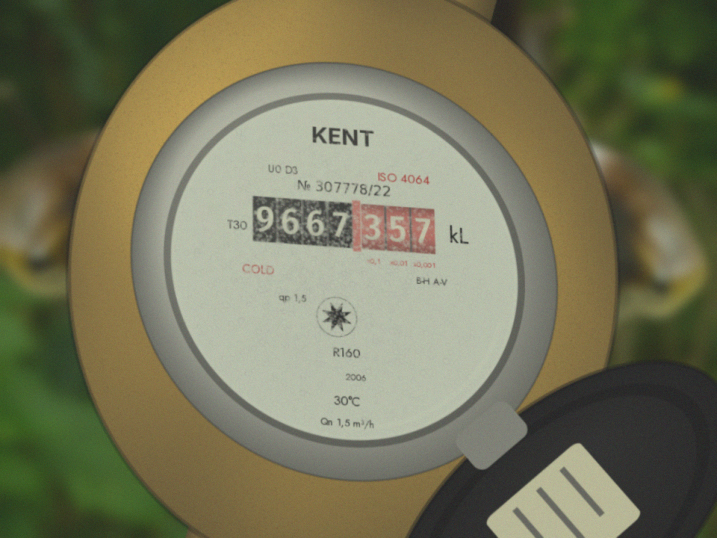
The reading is {"value": 9667.357, "unit": "kL"}
